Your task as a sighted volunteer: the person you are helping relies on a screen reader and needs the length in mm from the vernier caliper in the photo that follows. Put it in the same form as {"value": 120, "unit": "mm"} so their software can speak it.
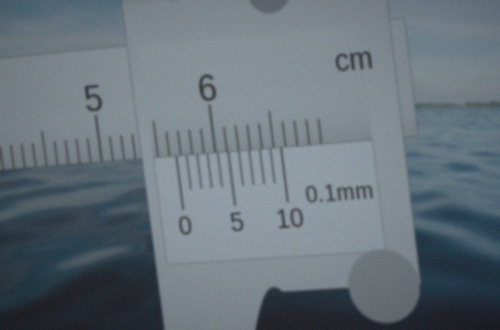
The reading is {"value": 56.6, "unit": "mm"}
